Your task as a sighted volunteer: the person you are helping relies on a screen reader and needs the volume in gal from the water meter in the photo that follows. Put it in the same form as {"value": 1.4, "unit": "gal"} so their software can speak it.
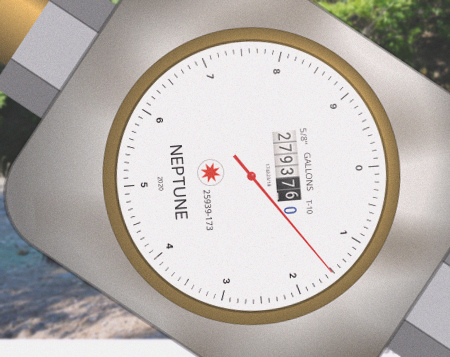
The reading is {"value": 2793761.5, "unit": "gal"}
